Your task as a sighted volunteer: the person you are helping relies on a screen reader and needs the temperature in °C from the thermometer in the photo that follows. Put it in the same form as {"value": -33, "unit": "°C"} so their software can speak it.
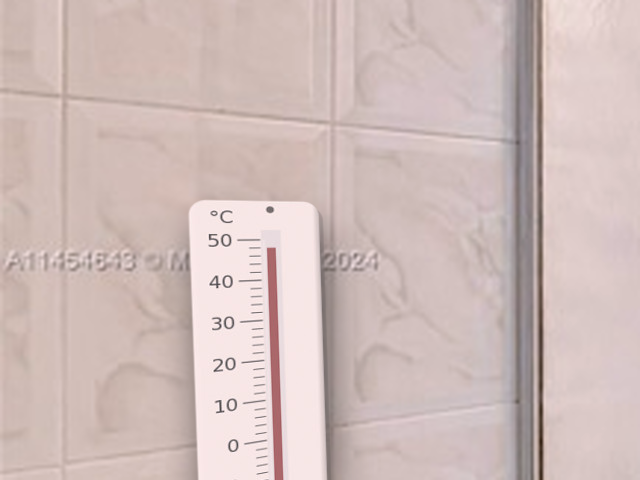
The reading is {"value": 48, "unit": "°C"}
